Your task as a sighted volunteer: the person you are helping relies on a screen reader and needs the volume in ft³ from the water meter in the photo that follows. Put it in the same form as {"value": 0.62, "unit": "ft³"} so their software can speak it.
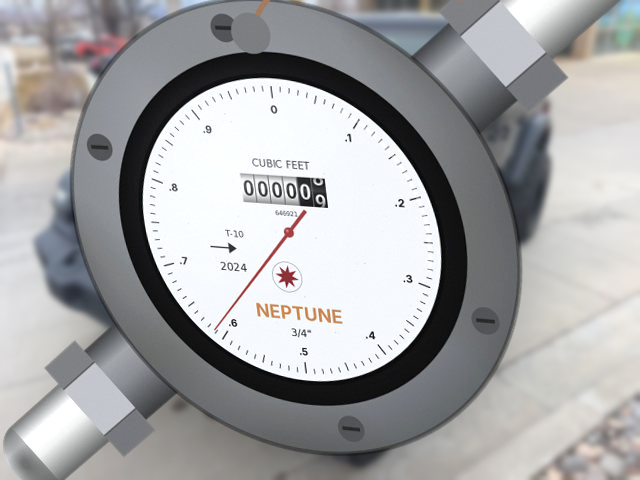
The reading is {"value": 8.61, "unit": "ft³"}
